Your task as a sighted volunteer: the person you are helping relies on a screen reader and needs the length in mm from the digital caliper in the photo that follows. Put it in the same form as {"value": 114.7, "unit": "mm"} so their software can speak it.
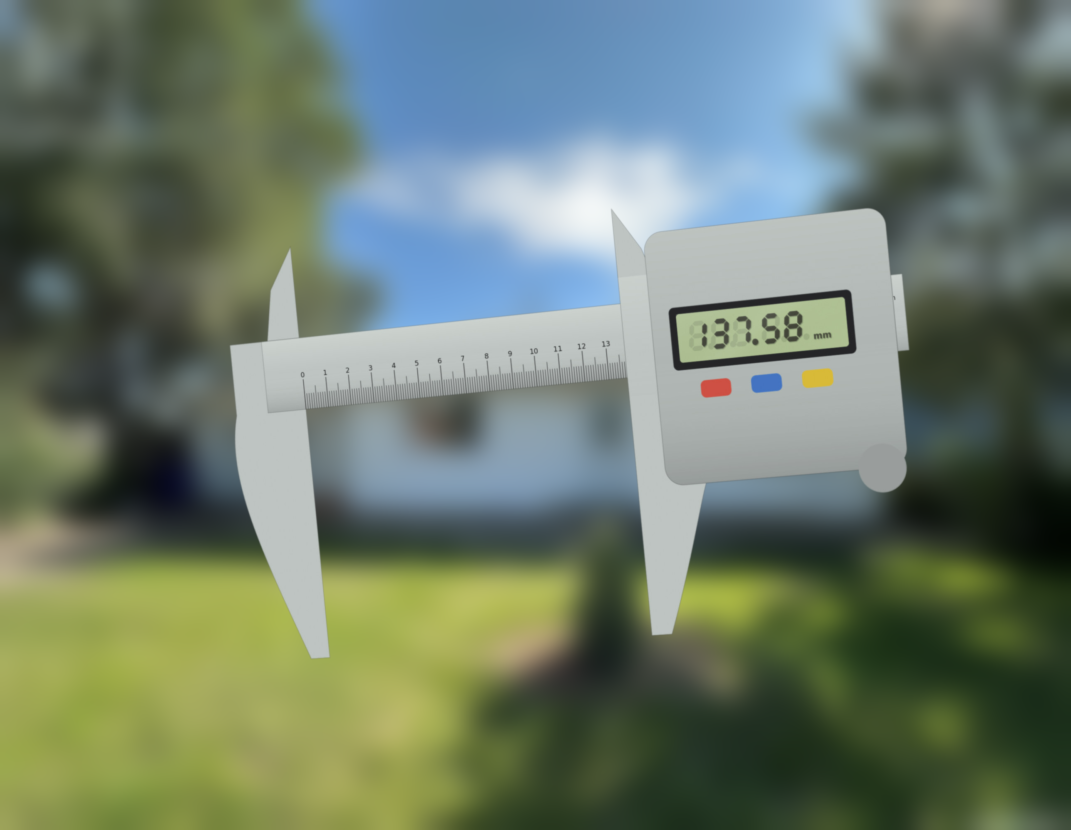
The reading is {"value": 137.58, "unit": "mm"}
